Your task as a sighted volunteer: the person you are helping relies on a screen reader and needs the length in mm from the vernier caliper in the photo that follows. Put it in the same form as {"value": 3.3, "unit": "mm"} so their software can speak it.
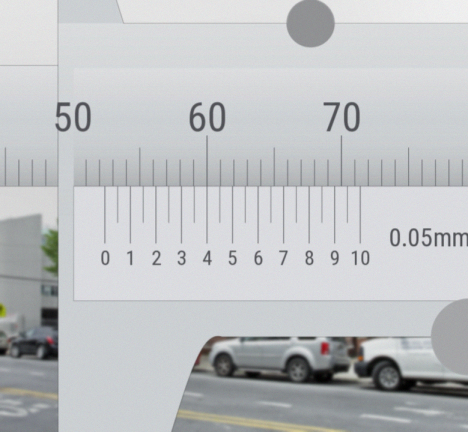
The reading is {"value": 52.4, "unit": "mm"}
